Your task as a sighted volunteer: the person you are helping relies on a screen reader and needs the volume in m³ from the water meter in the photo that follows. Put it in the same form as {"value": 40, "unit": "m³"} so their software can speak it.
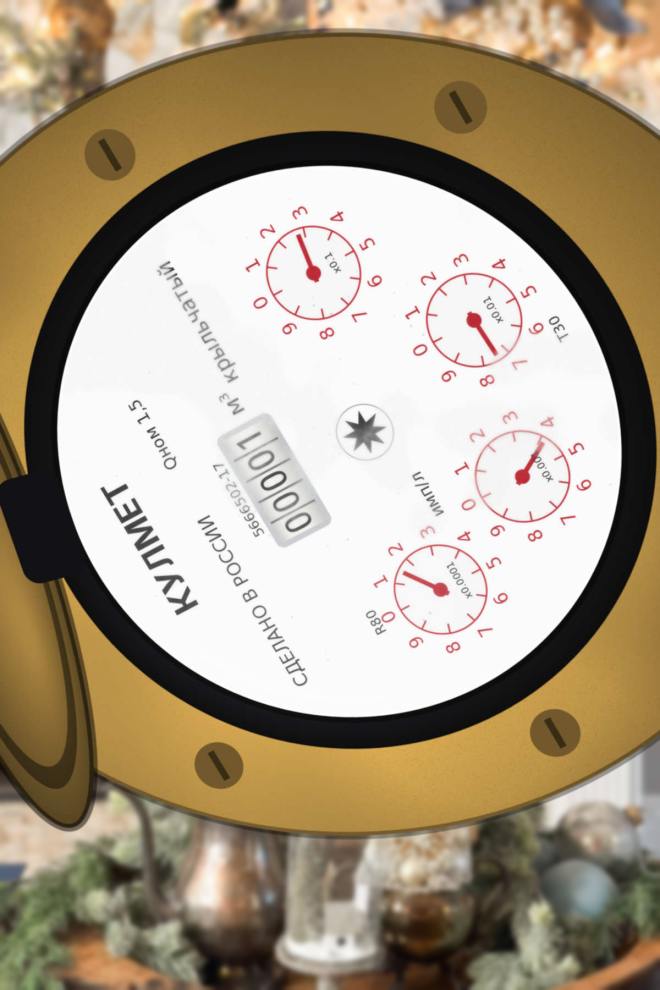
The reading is {"value": 1.2741, "unit": "m³"}
